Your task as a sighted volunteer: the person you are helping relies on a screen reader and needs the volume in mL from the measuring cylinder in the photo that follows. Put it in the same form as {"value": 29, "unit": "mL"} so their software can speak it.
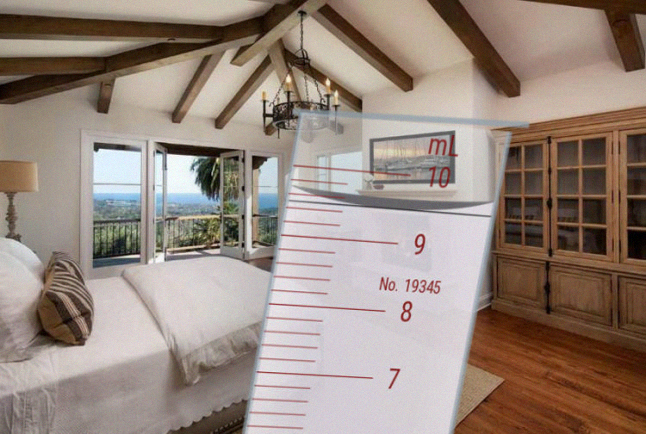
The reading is {"value": 9.5, "unit": "mL"}
